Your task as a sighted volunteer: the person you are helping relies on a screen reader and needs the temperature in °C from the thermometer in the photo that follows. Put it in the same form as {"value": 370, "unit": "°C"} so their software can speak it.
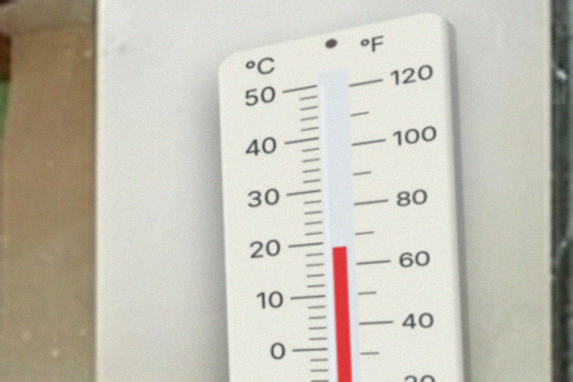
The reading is {"value": 19, "unit": "°C"}
